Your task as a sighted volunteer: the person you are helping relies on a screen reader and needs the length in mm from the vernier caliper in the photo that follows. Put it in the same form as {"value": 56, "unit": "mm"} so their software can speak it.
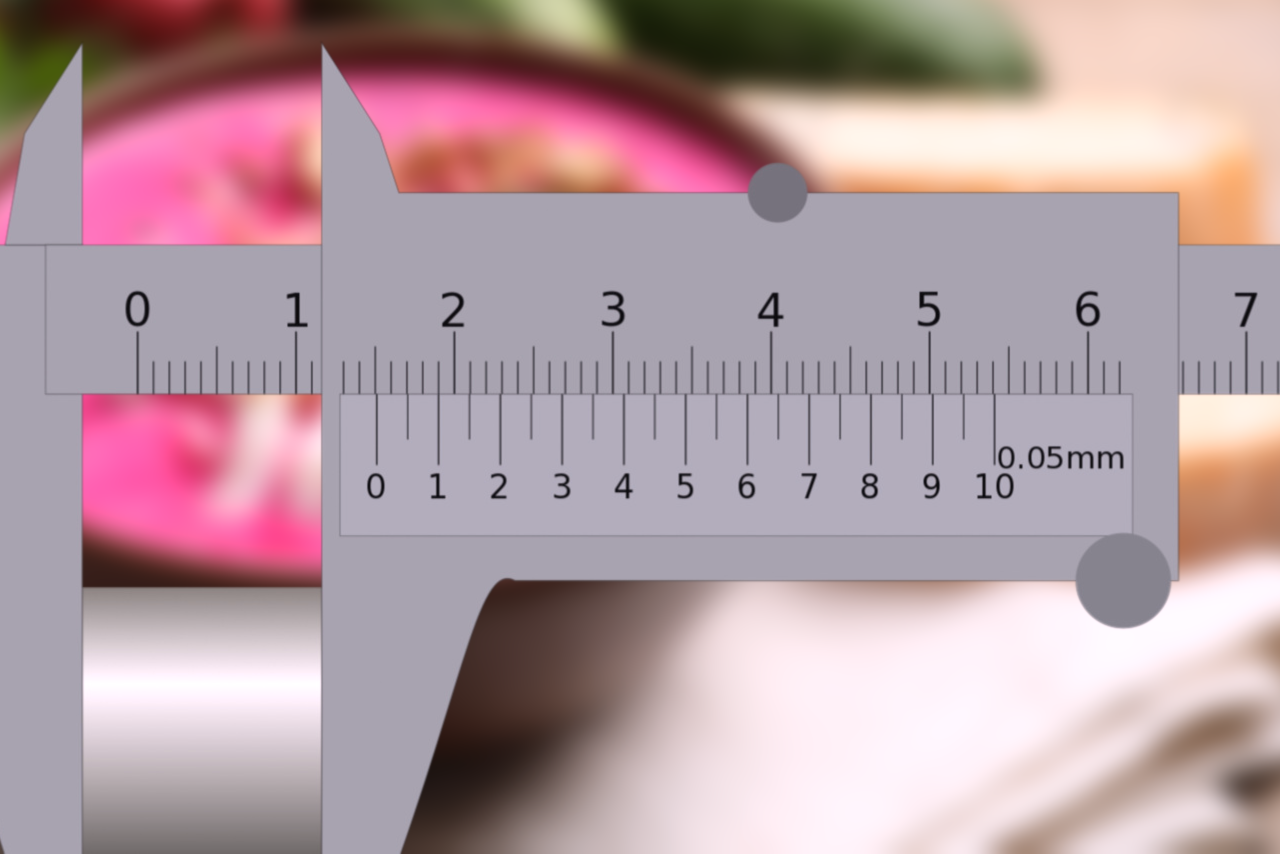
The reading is {"value": 15.1, "unit": "mm"}
